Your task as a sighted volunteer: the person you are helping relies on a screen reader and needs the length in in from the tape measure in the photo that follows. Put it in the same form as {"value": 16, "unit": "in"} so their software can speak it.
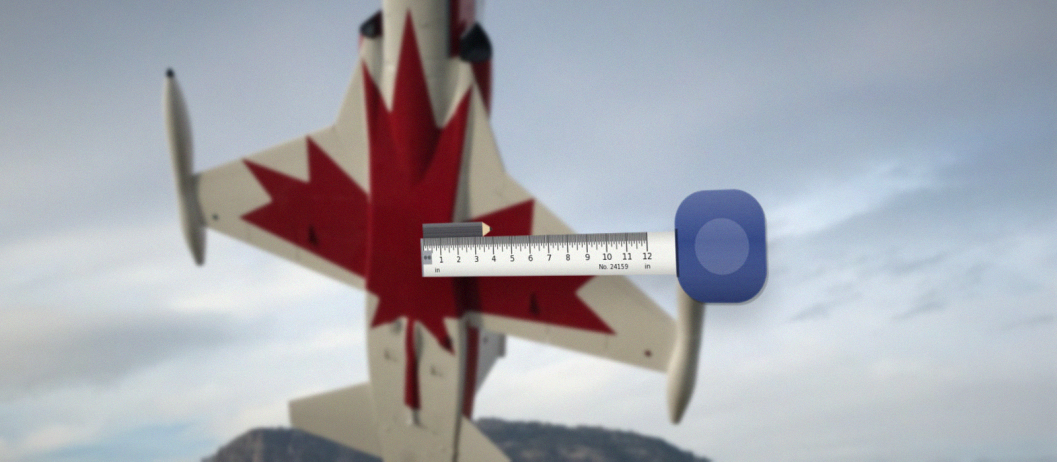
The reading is {"value": 4, "unit": "in"}
